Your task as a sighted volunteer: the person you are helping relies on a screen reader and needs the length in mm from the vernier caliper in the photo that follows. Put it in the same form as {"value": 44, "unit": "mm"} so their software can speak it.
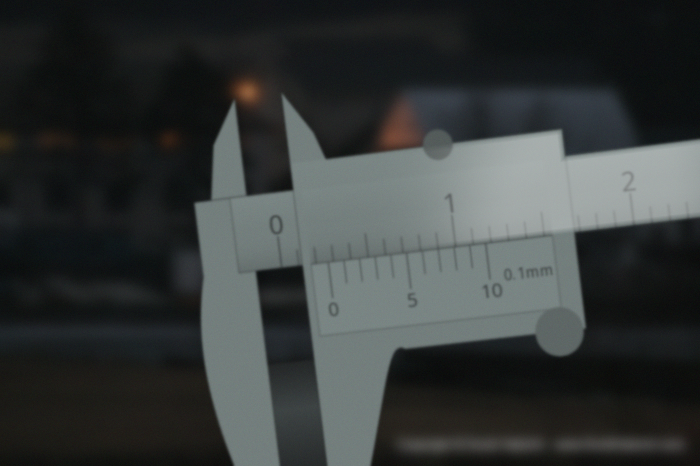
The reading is {"value": 2.7, "unit": "mm"}
